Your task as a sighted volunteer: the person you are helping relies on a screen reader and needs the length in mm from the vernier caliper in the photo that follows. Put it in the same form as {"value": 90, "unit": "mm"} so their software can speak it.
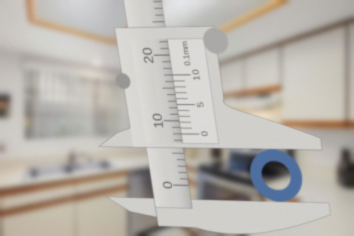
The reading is {"value": 8.0, "unit": "mm"}
